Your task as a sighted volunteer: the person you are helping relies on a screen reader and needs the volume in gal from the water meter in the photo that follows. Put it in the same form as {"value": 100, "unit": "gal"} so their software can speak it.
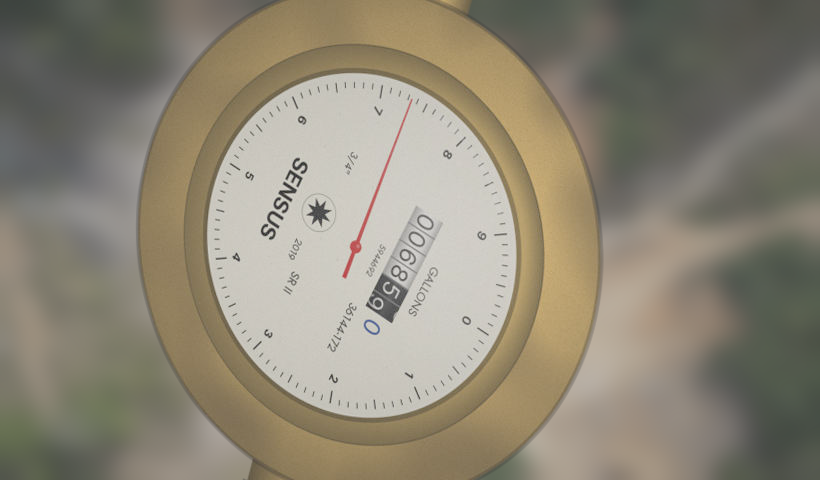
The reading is {"value": 68587.3, "unit": "gal"}
